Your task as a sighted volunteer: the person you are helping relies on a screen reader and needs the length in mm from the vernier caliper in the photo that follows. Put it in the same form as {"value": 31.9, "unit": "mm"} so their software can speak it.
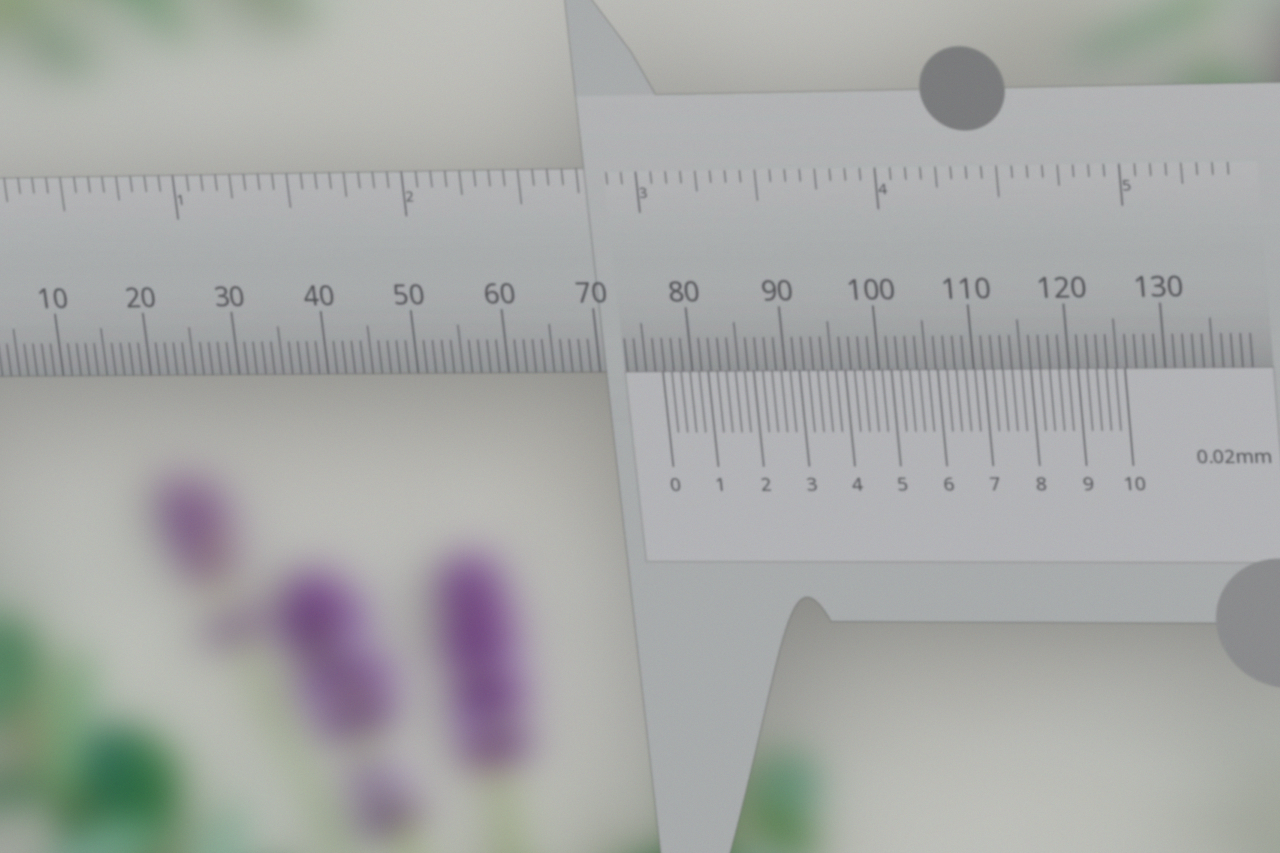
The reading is {"value": 76.8, "unit": "mm"}
